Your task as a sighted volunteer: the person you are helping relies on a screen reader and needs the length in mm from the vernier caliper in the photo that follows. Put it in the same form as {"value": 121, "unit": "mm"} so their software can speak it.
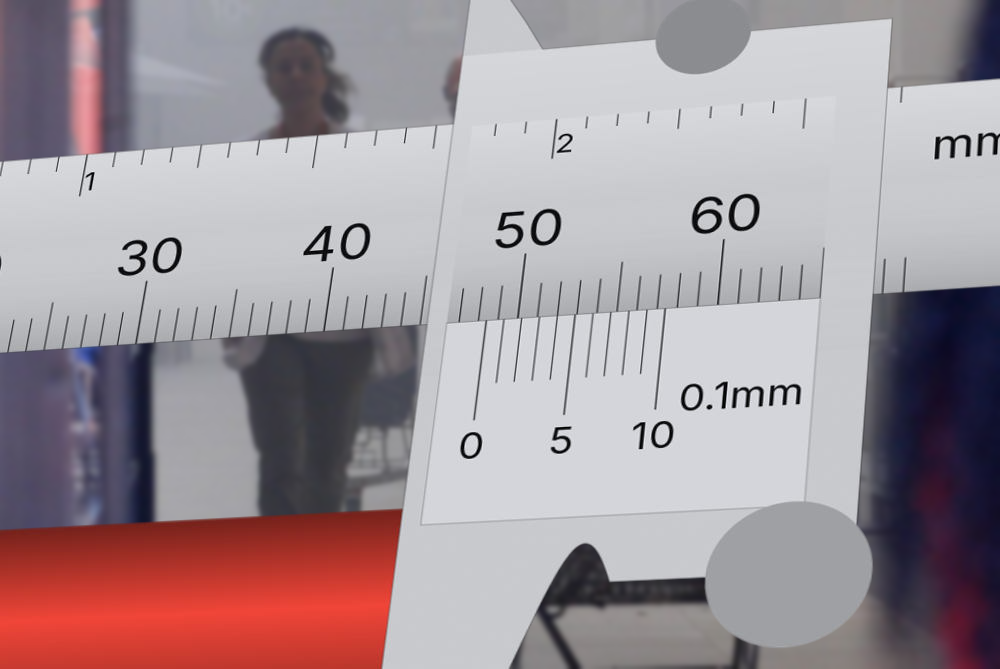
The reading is {"value": 48.4, "unit": "mm"}
